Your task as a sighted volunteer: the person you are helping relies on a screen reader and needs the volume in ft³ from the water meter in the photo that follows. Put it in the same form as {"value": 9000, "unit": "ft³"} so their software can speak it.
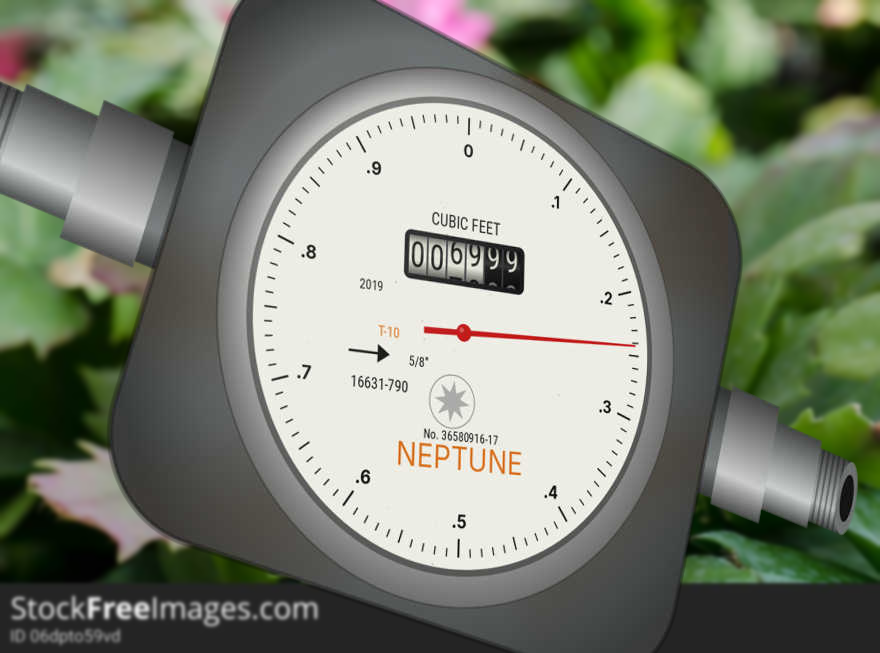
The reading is {"value": 6999.24, "unit": "ft³"}
